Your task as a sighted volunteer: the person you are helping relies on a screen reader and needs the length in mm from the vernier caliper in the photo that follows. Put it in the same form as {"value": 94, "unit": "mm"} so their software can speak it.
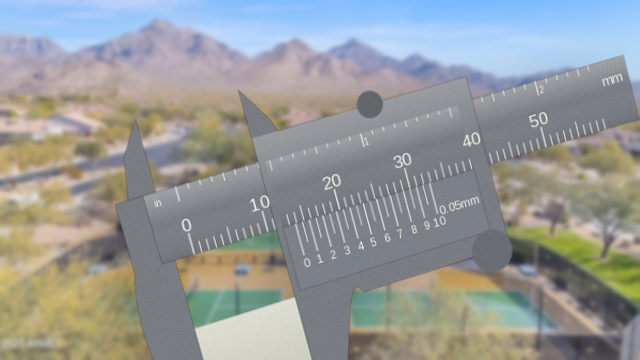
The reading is {"value": 13.8, "unit": "mm"}
